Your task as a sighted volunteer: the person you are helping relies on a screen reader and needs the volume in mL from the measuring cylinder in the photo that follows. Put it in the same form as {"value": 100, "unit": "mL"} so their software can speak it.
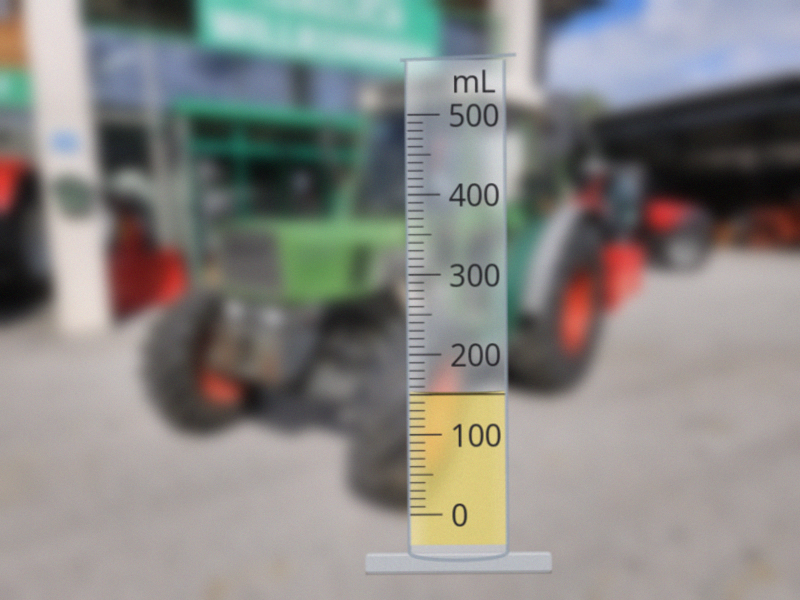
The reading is {"value": 150, "unit": "mL"}
